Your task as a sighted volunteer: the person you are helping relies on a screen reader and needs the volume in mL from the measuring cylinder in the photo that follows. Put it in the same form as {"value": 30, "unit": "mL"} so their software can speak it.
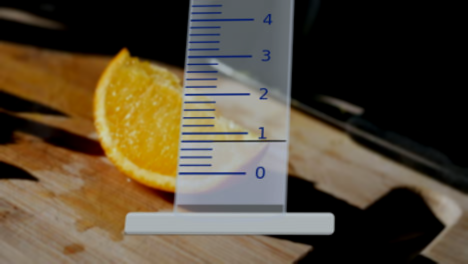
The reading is {"value": 0.8, "unit": "mL"}
